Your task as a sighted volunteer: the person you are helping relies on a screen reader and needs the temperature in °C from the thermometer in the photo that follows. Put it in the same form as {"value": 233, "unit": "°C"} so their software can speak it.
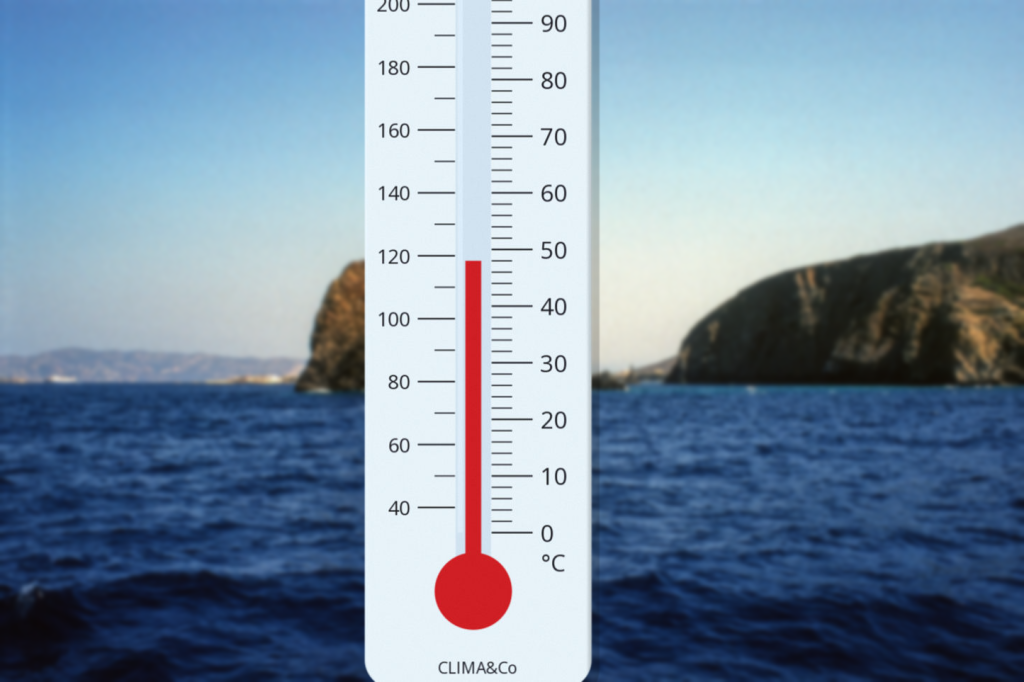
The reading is {"value": 48, "unit": "°C"}
